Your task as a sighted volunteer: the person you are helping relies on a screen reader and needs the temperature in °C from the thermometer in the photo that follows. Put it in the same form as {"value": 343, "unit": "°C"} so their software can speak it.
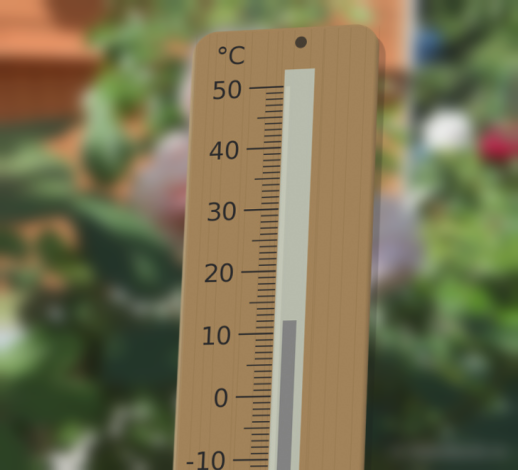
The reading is {"value": 12, "unit": "°C"}
